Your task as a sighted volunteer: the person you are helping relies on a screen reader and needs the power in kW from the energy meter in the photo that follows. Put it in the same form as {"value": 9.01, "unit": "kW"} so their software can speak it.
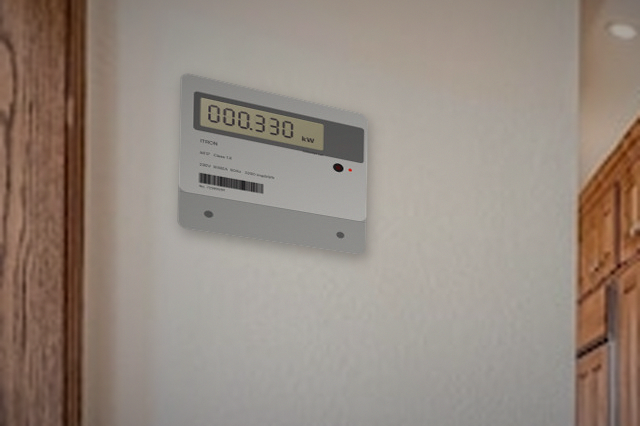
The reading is {"value": 0.330, "unit": "kW"}
